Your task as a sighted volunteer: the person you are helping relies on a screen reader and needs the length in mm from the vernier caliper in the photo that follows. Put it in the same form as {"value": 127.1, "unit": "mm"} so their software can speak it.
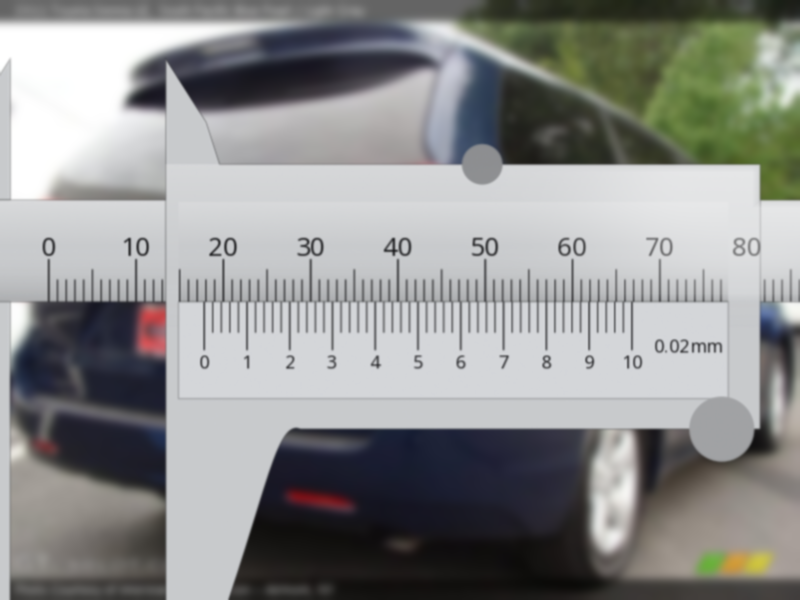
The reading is {"value": 17.8, "unit": "mm"}
